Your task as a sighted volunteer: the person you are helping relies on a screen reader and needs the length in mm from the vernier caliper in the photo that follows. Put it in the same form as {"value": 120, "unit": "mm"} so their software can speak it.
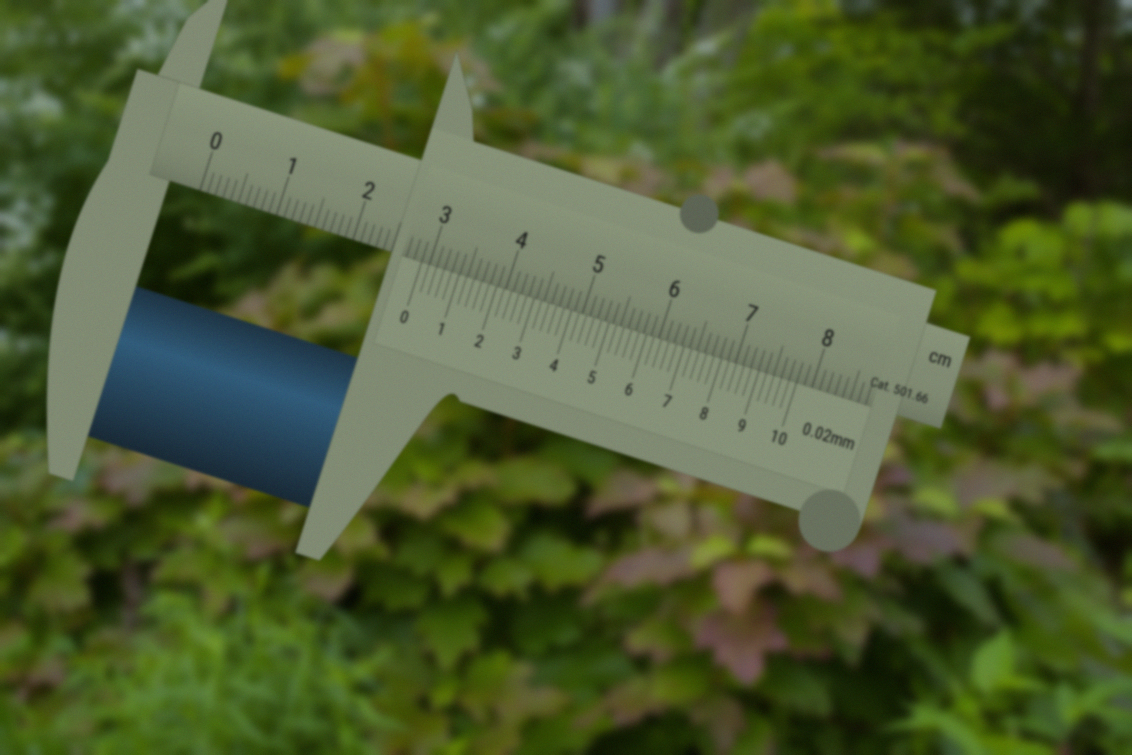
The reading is {"value": 29.0, "unit": "mm"}
